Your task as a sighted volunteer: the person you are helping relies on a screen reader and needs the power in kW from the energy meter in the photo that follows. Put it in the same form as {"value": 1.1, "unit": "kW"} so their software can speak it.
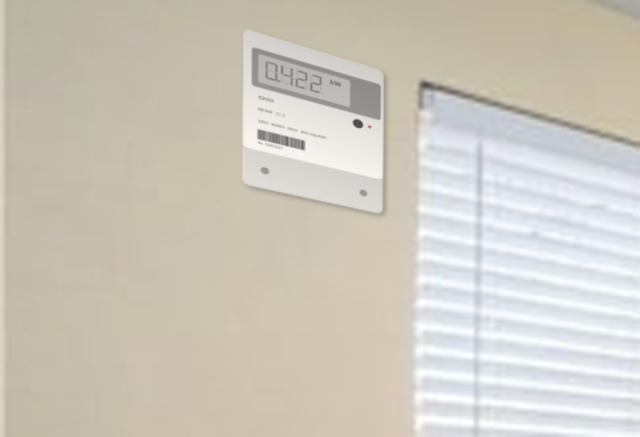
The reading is {"value": 0.422, "unit": "kW"}
